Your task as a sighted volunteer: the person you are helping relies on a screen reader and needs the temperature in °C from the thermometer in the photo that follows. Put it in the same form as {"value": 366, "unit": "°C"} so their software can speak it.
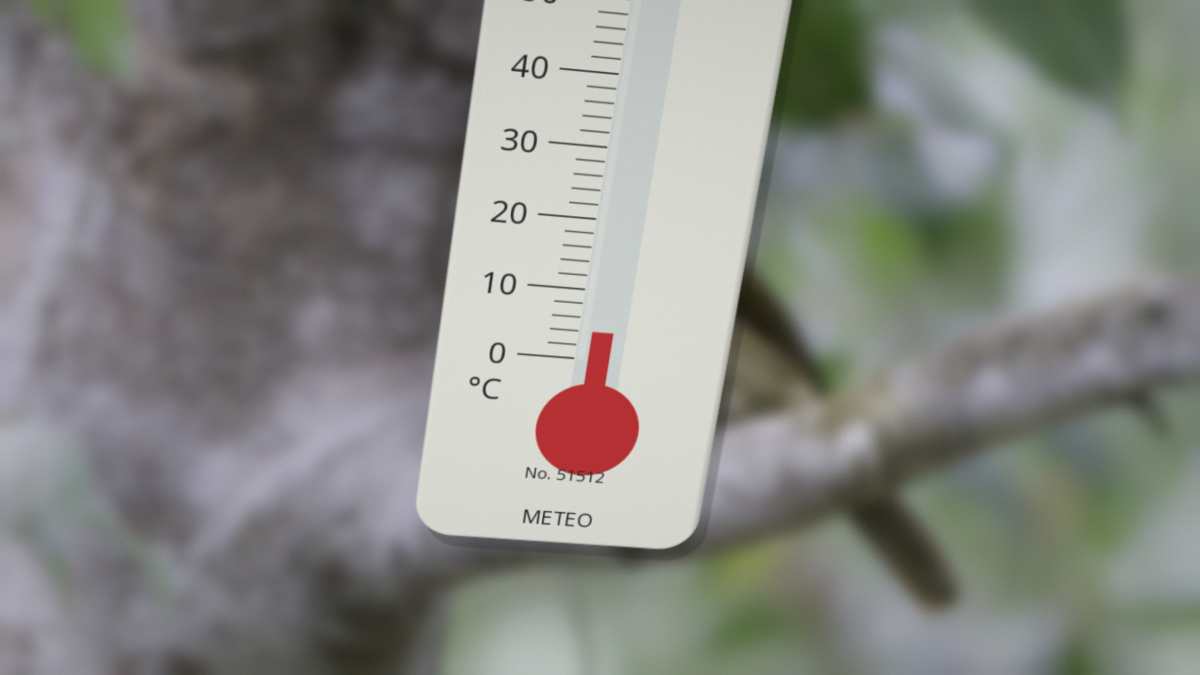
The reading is {"value": 4, "unit": "°C"}
